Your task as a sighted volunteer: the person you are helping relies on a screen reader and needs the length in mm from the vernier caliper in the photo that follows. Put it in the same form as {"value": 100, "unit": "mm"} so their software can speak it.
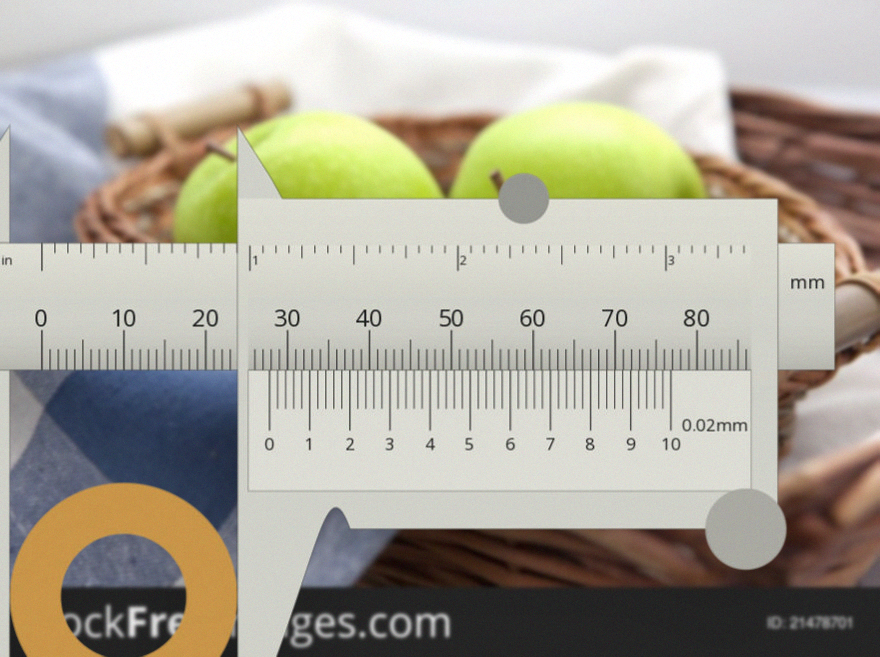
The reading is {"value": 27.8, "unit": "mm"}
